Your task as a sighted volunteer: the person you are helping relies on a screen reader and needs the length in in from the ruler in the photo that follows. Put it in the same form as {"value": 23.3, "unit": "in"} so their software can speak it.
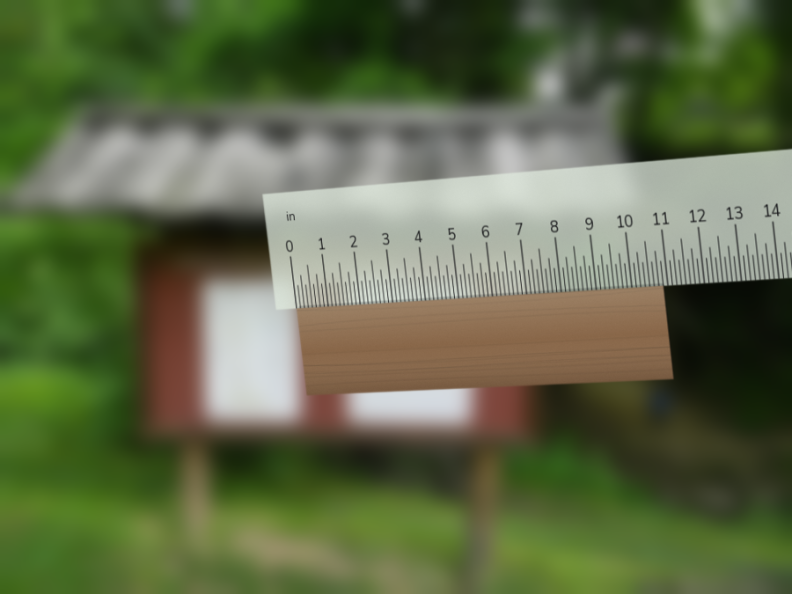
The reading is {"value": 10.875, "unit": "in"}
